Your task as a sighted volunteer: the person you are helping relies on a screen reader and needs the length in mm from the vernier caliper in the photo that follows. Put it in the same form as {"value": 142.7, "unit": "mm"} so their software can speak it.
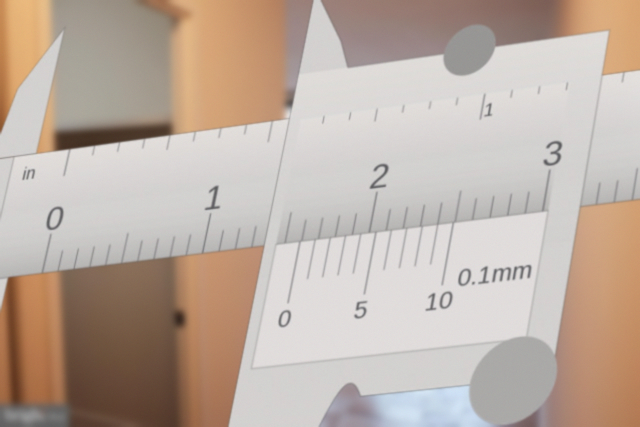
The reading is {"value": 15.9, "unit": "mm"}
